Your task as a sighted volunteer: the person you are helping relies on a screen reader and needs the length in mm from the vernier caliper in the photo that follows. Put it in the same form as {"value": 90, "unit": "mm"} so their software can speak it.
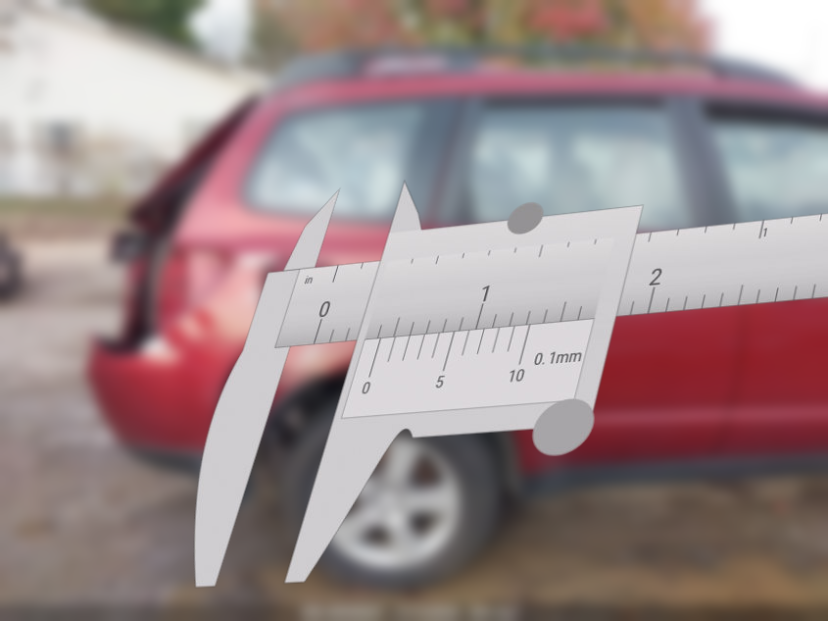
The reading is {"value": 4.2, "unit": "mm"}
